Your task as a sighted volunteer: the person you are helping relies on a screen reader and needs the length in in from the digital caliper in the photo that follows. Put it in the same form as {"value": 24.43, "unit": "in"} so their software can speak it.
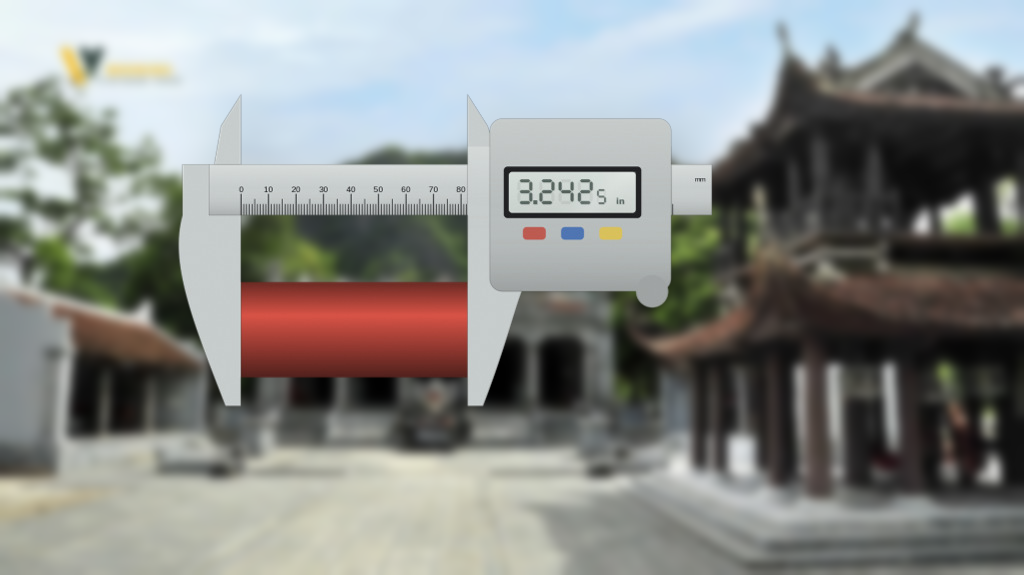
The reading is {"value": 3.2425, "unit": "in"}
